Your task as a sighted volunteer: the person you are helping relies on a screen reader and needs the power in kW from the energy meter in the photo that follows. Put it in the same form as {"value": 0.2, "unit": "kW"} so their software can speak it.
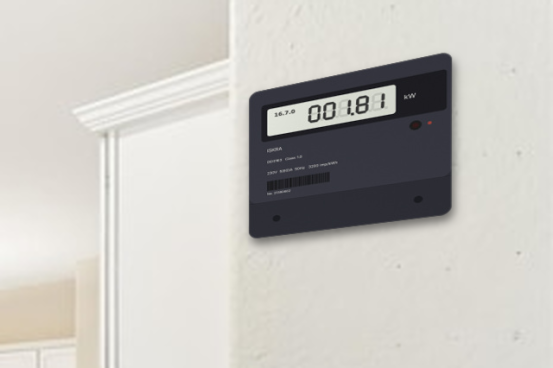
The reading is {"value": 1.81, "unit": "kW"}
